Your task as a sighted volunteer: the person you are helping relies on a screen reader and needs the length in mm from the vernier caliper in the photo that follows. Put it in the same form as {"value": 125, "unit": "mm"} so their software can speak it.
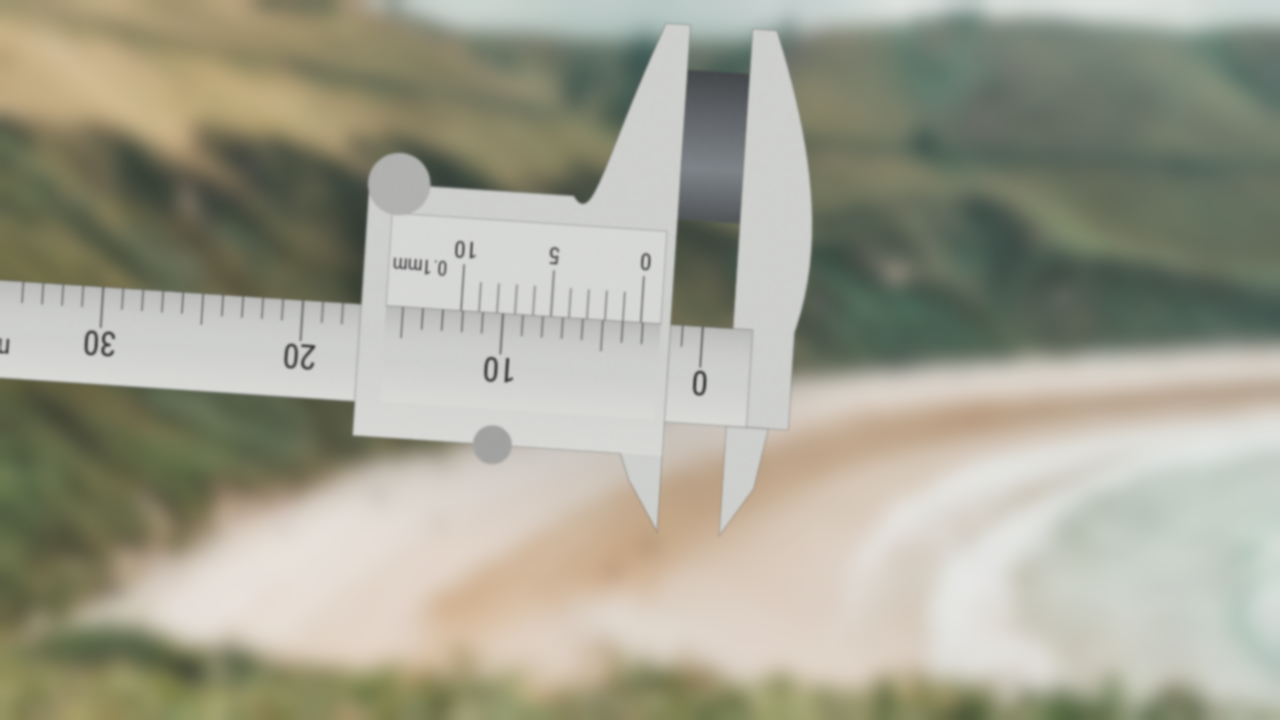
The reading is {"value": 3.1, "unit": "mm"}
